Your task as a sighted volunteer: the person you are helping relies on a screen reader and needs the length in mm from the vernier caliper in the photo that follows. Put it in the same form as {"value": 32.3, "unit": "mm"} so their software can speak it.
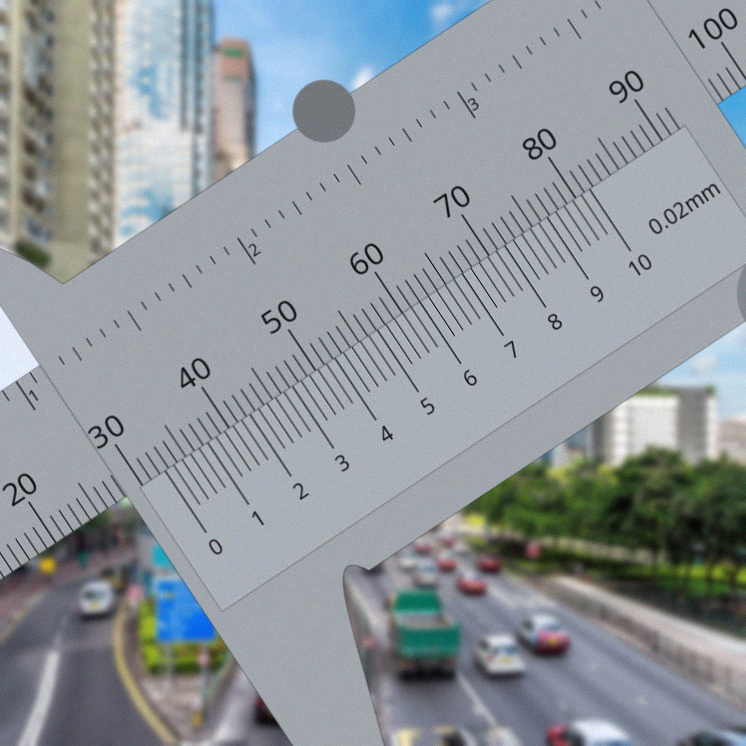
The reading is {"value": 32.6, "unit": "mm"}
